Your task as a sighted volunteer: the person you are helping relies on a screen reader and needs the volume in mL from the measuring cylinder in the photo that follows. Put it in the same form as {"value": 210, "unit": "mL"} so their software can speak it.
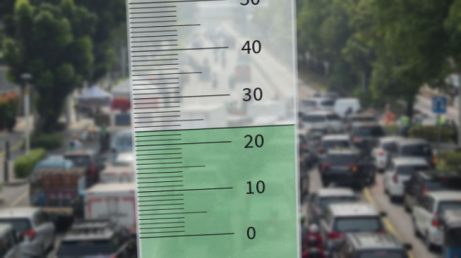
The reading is {"value": 23, "unit": "mL"}
